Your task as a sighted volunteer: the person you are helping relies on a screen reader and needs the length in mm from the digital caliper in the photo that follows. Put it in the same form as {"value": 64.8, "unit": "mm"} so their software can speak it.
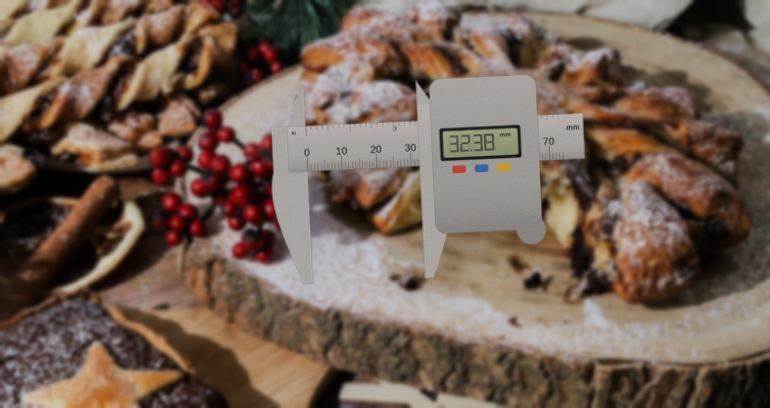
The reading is {"value": 32.38, "unit": "mm"}
